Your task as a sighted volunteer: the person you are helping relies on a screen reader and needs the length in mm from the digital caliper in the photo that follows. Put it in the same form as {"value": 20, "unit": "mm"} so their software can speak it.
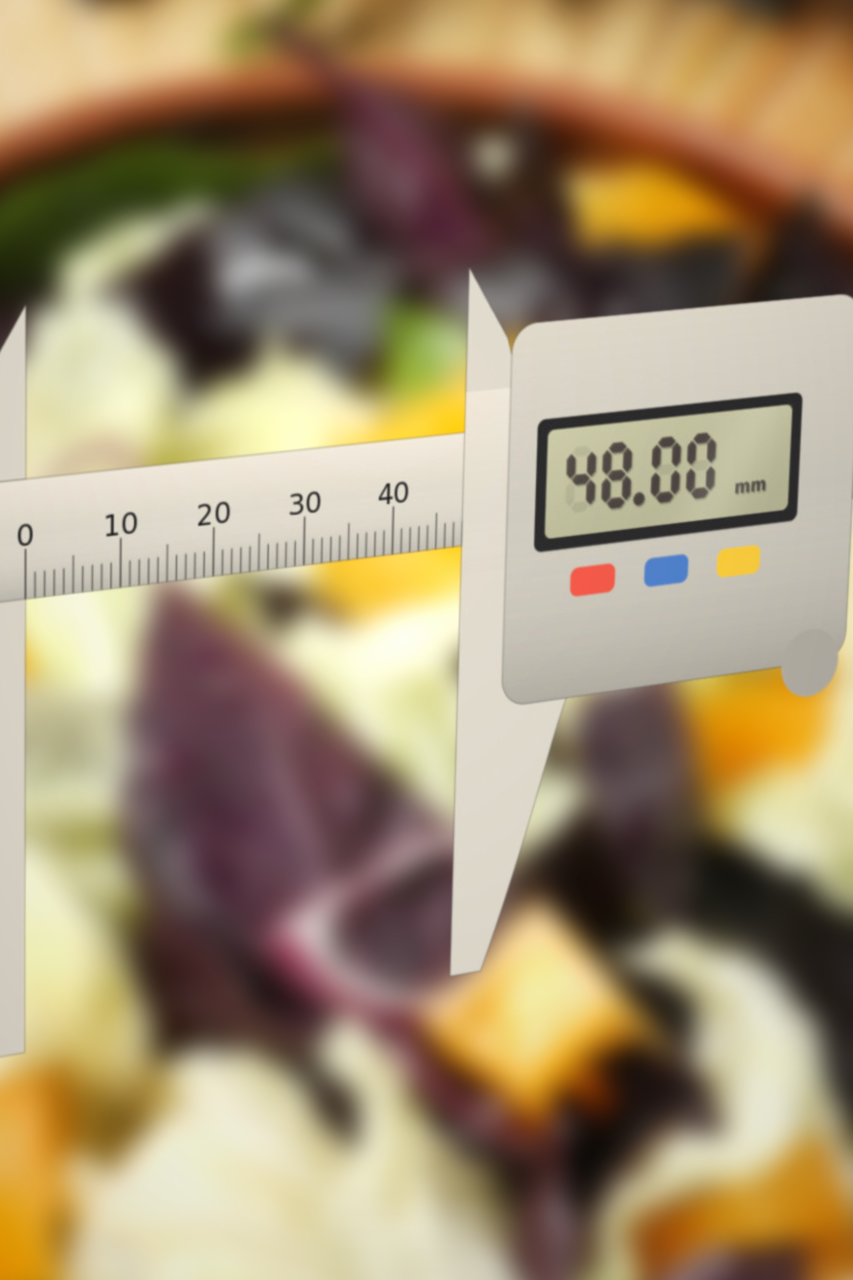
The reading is {"value": 48.00, "unit": "mm"}
